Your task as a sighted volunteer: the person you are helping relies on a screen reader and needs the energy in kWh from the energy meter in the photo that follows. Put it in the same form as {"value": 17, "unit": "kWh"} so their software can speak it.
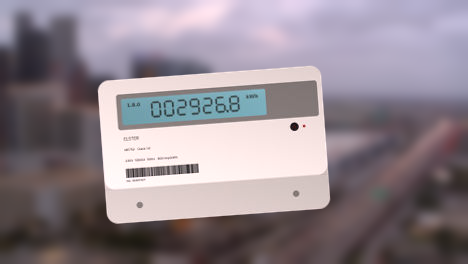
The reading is {"value": 2926.8, "unit": "kWh"}
